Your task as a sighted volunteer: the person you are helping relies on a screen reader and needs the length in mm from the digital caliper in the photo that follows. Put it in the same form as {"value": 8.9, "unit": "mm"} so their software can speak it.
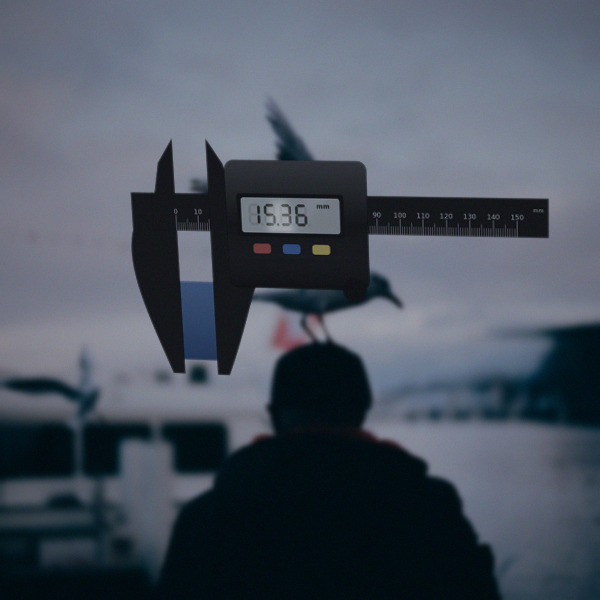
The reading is {"value": 15.36, "unit": "mm"}
